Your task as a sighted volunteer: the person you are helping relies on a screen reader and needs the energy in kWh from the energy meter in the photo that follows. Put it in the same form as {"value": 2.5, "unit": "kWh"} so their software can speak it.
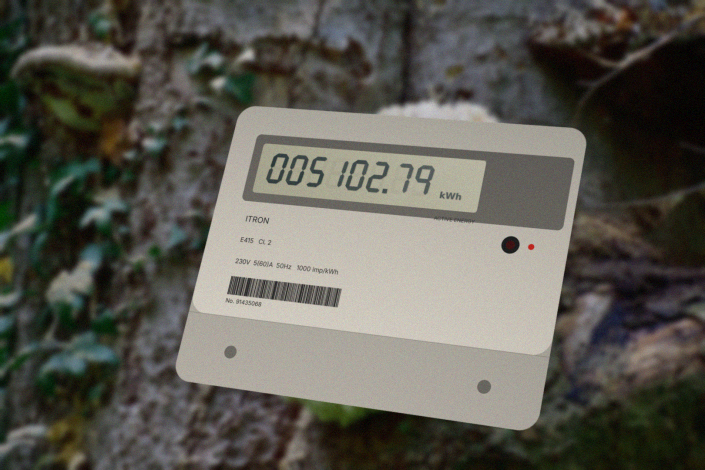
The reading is {"value": 5102.79, "unit": "kWh"}
